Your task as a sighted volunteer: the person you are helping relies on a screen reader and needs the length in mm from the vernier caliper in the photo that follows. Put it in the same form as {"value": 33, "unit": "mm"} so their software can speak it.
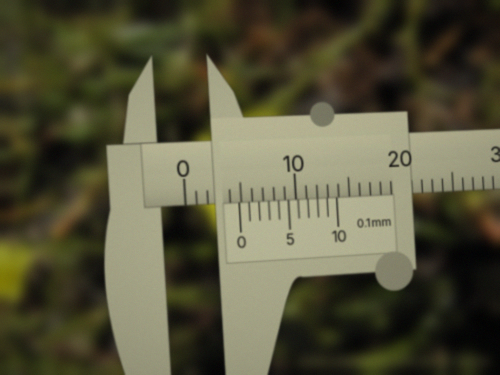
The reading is {"value": 4.8, "unit": "mm"}
